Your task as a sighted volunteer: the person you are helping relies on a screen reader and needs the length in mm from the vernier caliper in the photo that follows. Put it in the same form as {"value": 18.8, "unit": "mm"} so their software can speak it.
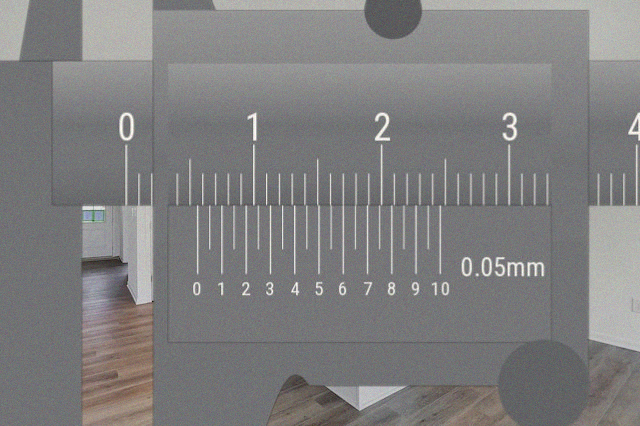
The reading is {"value": 5.6, "unit": "mm"}
